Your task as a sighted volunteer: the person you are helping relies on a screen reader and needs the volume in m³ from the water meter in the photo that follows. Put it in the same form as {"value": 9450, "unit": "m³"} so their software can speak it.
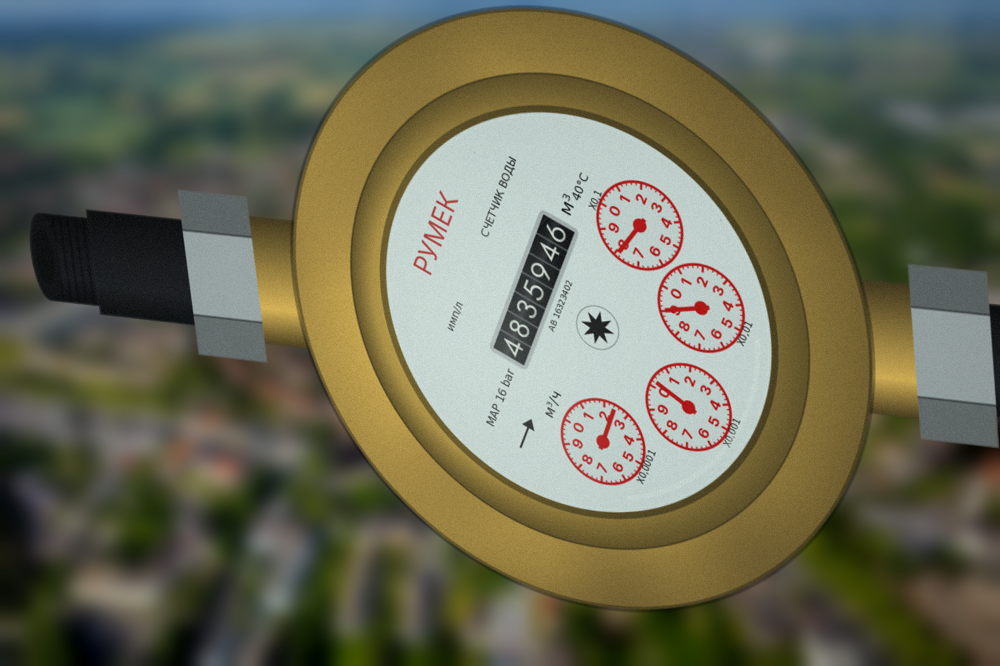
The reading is {"value": 4835946.7902, "unit": "m³"}
